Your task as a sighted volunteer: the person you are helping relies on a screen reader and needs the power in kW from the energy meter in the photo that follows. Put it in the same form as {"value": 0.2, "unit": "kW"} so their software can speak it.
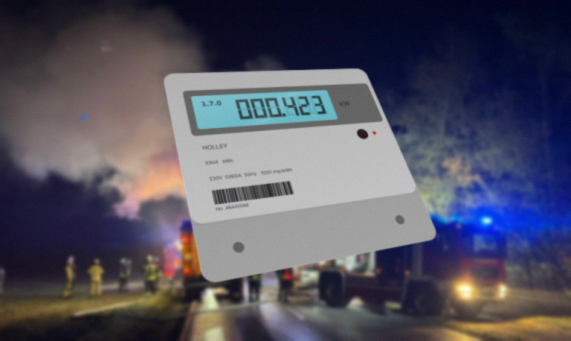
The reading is {"value": 0.423, "unit": "kW"}
